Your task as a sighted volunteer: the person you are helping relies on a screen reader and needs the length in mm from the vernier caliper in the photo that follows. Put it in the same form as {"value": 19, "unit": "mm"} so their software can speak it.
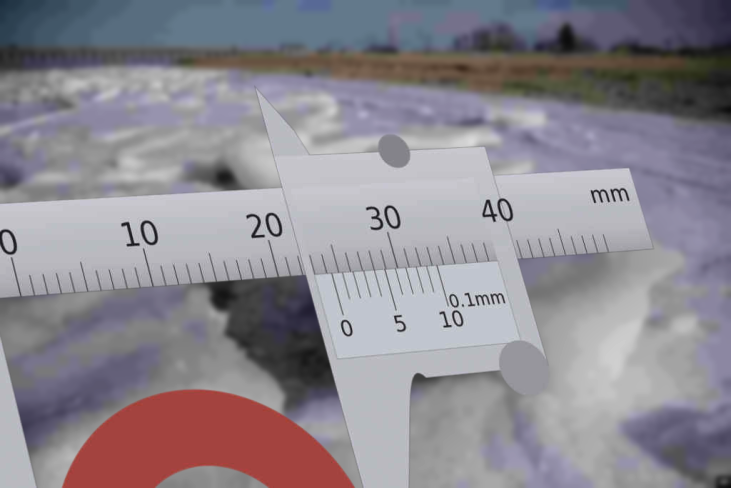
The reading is {"value": 24.4, "unit": "mm"}
